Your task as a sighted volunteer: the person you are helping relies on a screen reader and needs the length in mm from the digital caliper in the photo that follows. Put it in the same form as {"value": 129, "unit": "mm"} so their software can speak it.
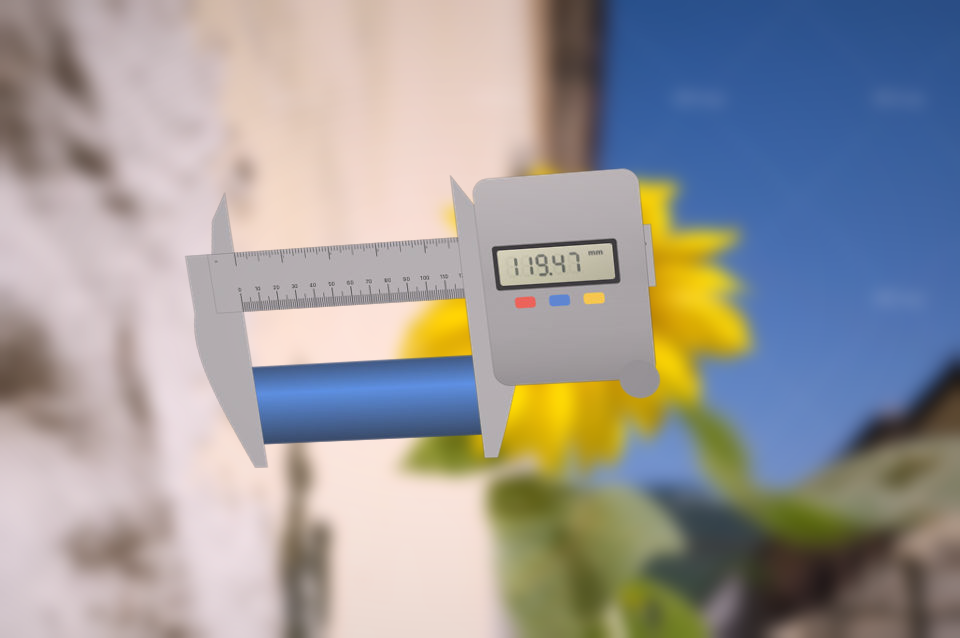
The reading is {"value": 119.47, "unit": "mm"}
